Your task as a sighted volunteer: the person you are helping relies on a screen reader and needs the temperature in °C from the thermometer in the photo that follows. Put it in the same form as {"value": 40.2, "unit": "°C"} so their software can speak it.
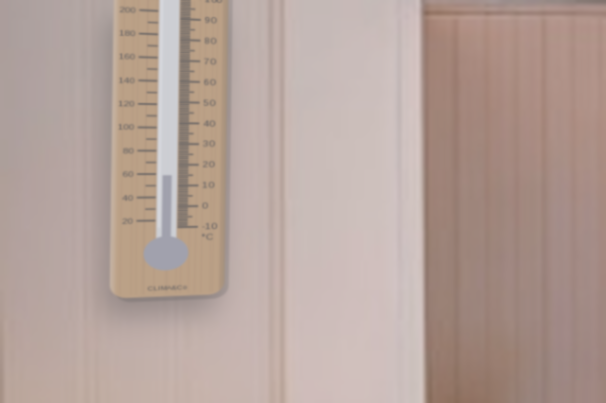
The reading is {"value": 15, "unit": "°C"}
